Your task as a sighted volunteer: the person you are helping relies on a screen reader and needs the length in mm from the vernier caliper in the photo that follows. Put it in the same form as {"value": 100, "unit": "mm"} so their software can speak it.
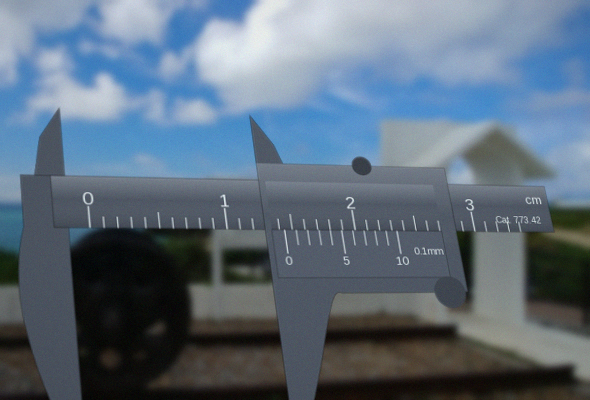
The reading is {"value": 14.4, "unit": "mm"}
